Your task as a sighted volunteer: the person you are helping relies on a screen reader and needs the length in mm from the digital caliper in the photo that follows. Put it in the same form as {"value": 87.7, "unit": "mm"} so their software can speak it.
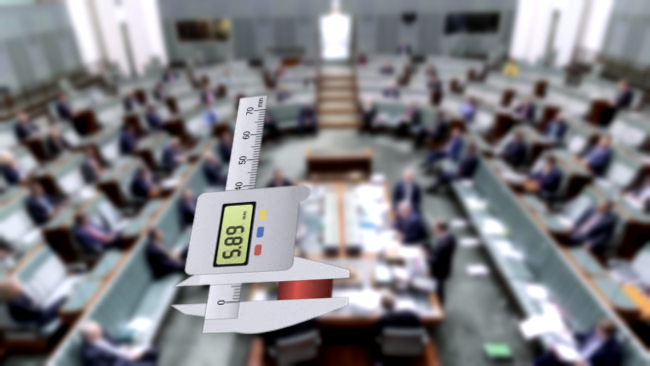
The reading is {"value": 5.89, "unit": "mm"}
